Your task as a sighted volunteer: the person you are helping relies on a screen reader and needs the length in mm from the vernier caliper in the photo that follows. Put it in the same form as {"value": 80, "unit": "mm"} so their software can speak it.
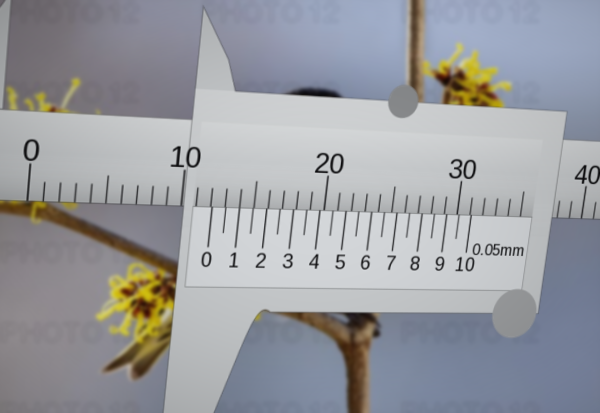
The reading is {"value": 12.1, "unit": "mm"}
